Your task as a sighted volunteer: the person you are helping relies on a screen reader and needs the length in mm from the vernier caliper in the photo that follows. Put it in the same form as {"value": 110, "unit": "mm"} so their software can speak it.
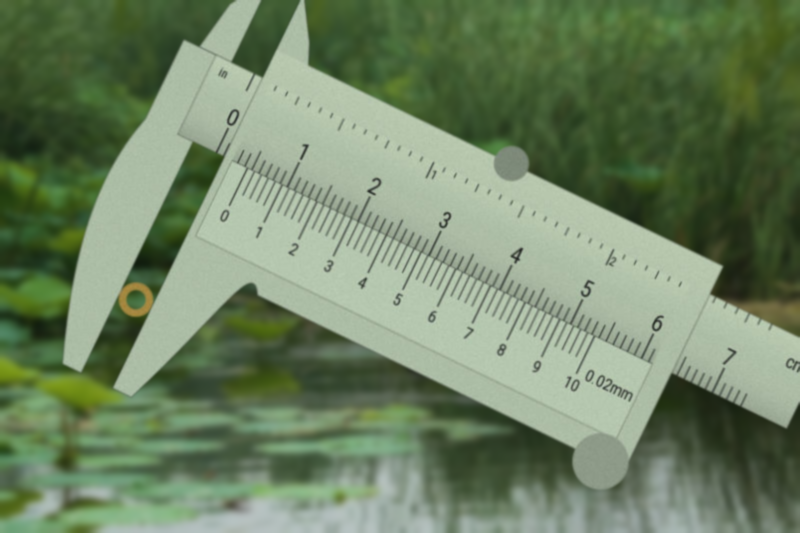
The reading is {"value": 4.4, "unit": "mm"}
